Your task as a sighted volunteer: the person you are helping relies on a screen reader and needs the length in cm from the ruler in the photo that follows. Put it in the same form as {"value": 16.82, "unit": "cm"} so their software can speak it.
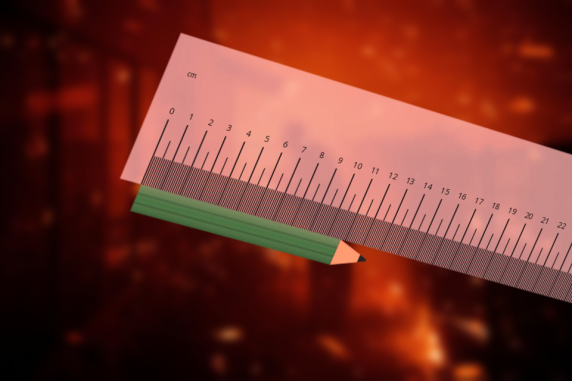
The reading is {"value": 12.5, "unit": "cm"}
